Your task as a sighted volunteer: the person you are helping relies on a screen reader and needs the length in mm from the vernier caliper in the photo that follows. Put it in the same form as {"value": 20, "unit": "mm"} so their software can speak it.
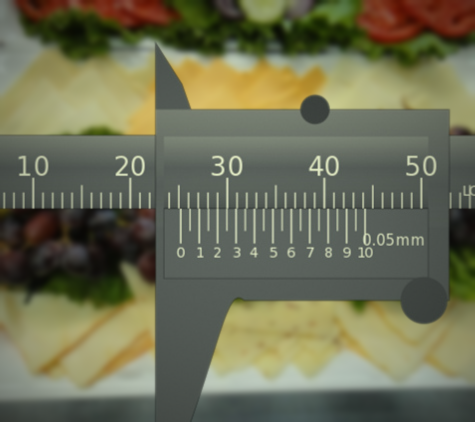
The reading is {"value": 25.2, "unit": "mm"}
